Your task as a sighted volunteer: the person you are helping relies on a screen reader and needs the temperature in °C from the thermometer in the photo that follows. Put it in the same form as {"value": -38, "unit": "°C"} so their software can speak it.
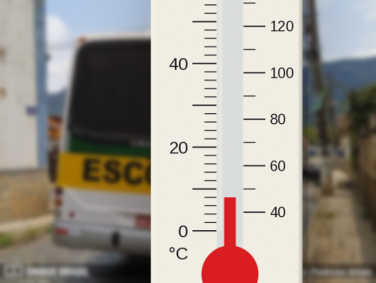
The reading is {"value": 8, "unit": "°C"}
